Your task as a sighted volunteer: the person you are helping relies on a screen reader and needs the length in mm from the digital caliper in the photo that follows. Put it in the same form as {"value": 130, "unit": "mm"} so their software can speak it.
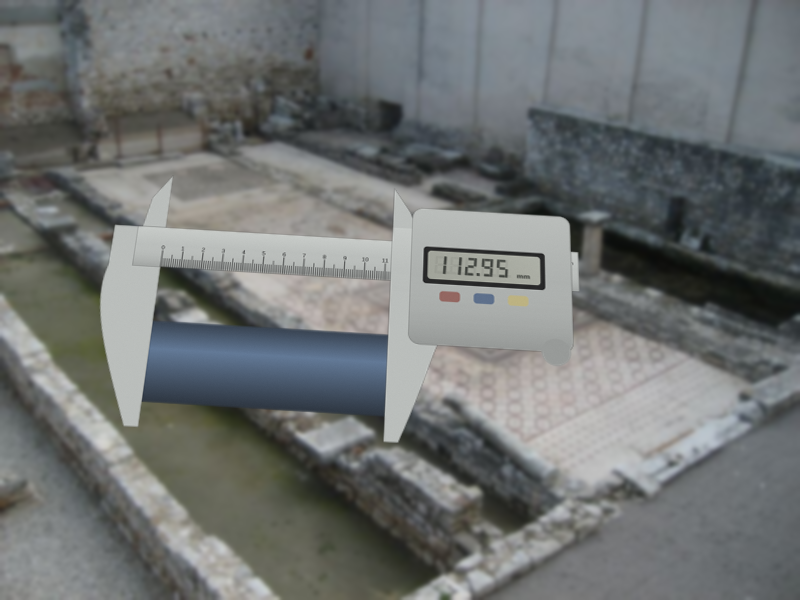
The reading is {"value": 112.95, "unit": "mm"}
